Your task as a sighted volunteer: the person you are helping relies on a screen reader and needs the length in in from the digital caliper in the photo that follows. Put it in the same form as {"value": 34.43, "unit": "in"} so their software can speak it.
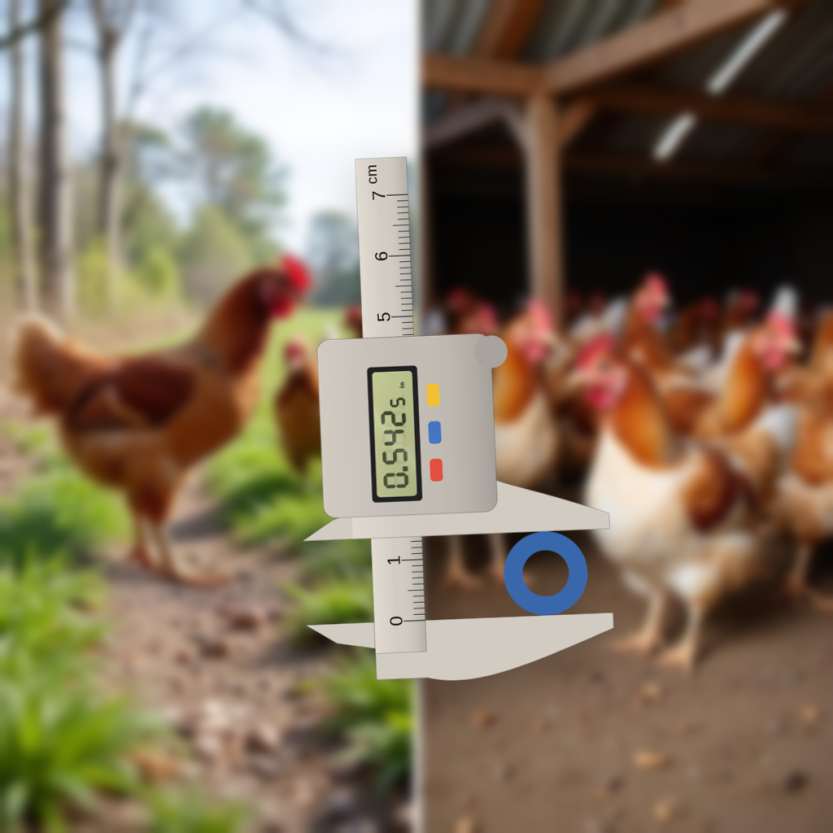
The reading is {"value": 0.5425, "unit": "in"}
